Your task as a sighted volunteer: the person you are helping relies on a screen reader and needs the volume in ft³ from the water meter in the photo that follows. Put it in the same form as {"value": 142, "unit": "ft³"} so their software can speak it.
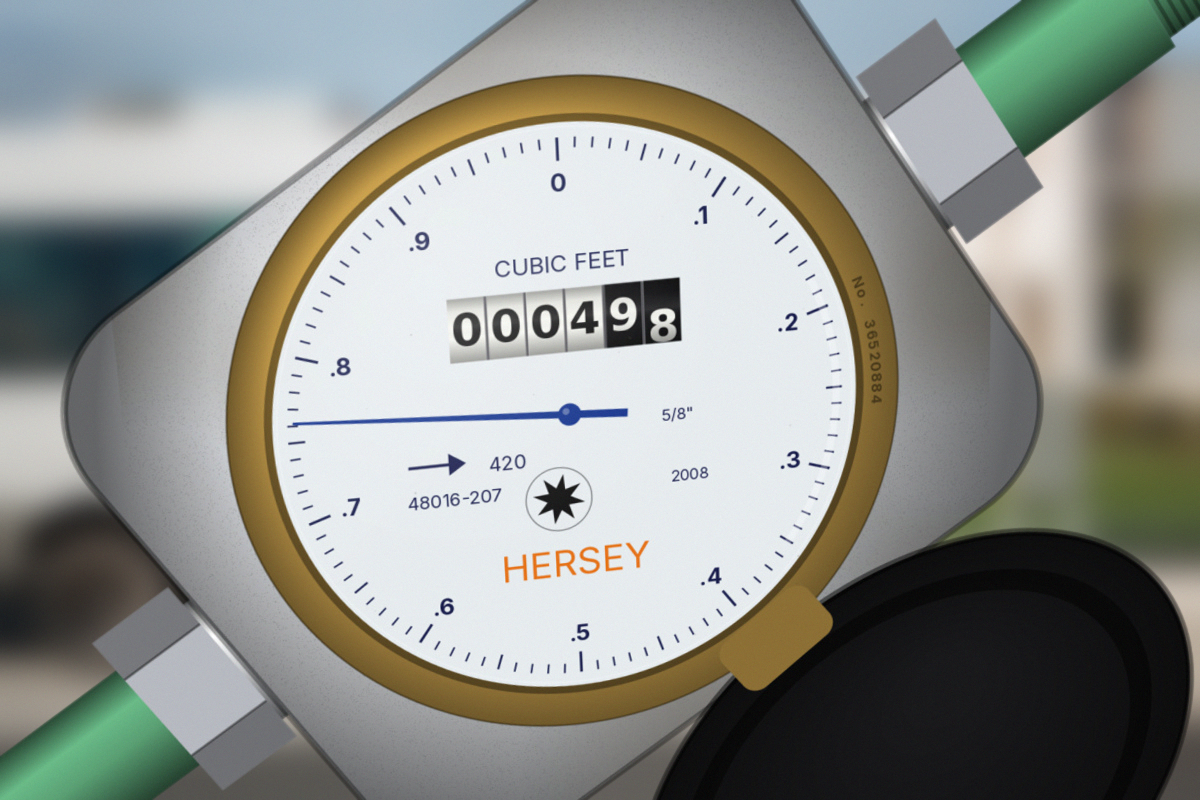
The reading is {"value": 497.76, "unit": "ft³"}
